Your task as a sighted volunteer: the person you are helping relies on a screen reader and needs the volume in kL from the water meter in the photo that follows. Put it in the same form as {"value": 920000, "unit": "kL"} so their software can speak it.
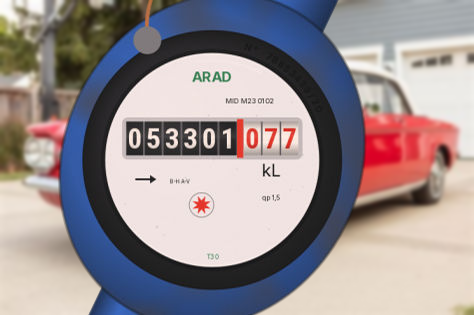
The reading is {"value": 53301.077, "unit": "kL"}
